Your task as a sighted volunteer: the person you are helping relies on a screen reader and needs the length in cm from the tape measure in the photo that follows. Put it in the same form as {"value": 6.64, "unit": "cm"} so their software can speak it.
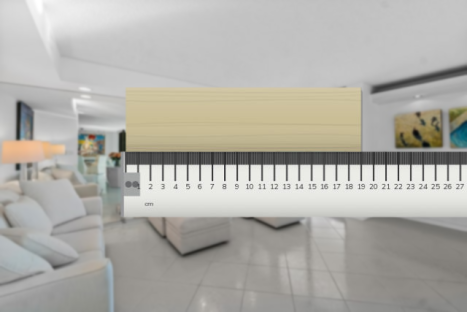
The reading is {"value": 19, "unit": "cm"}
